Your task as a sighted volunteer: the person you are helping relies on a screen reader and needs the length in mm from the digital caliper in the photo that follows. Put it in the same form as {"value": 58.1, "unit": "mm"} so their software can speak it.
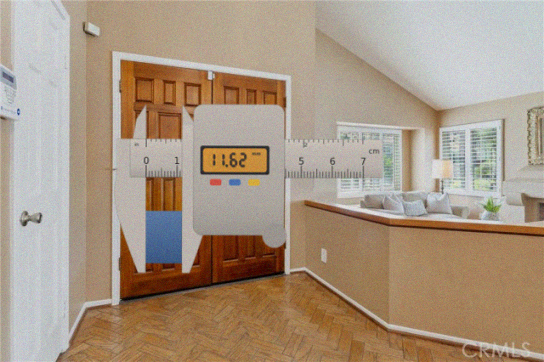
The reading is {"value": 11.62, "unit": "mm"}
